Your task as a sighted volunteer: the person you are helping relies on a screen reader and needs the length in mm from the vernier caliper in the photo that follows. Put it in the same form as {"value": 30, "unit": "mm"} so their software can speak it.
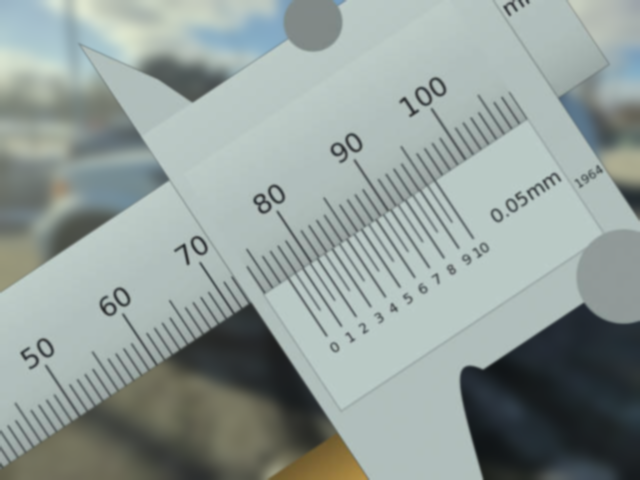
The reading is {"value": 77.0, "unit": "mm"}
